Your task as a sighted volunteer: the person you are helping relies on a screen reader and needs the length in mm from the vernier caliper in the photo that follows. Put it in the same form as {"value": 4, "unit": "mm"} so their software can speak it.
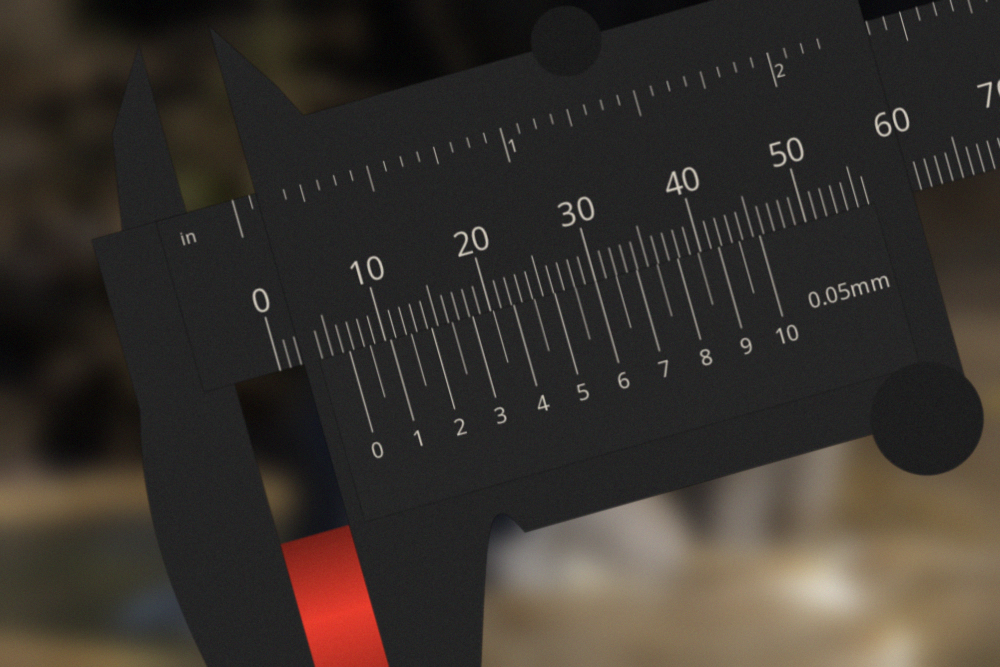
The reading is {"value": 6.6, "unit": "mm"}
